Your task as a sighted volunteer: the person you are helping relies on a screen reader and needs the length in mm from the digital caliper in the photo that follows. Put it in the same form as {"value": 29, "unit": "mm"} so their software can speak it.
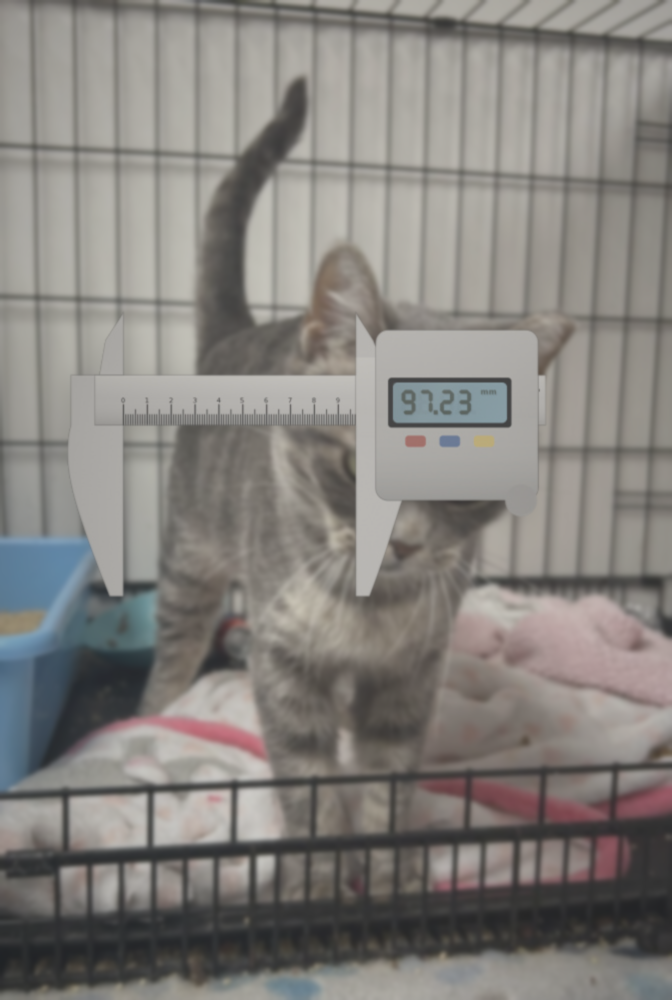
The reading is {"value": 97.23, "unit": "mm"}
